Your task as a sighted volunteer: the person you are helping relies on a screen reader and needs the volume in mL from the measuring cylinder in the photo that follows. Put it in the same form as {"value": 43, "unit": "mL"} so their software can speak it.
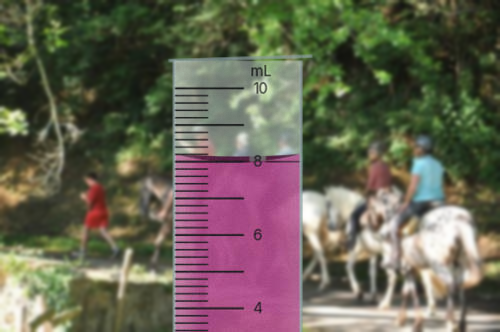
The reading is {"value": 8, "unit": "mL"}
